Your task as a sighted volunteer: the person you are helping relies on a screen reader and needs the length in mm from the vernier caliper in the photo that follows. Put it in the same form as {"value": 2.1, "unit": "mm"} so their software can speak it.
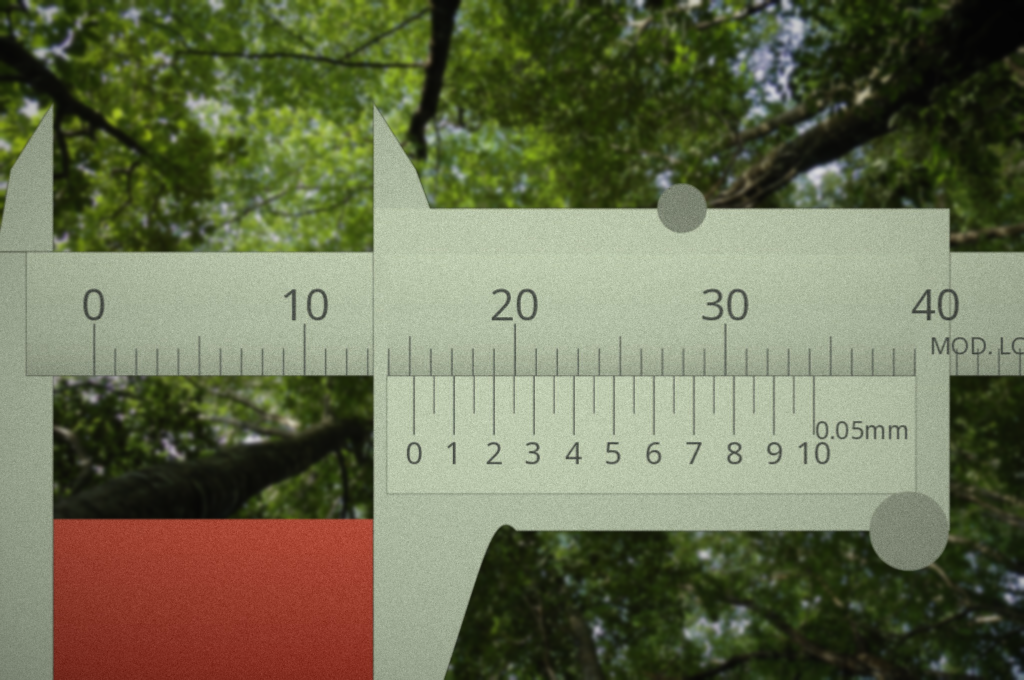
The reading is {"value": 15.2, "unit": "mm"}
